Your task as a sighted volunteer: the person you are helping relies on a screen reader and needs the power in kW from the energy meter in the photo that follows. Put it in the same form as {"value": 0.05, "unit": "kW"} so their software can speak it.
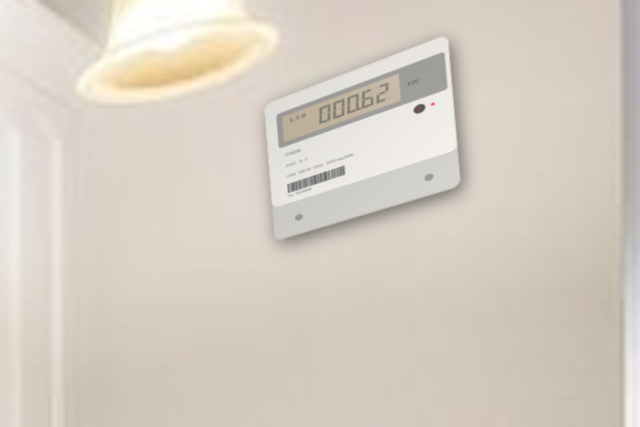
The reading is {"value": 0.62, "unit": "kW"}
